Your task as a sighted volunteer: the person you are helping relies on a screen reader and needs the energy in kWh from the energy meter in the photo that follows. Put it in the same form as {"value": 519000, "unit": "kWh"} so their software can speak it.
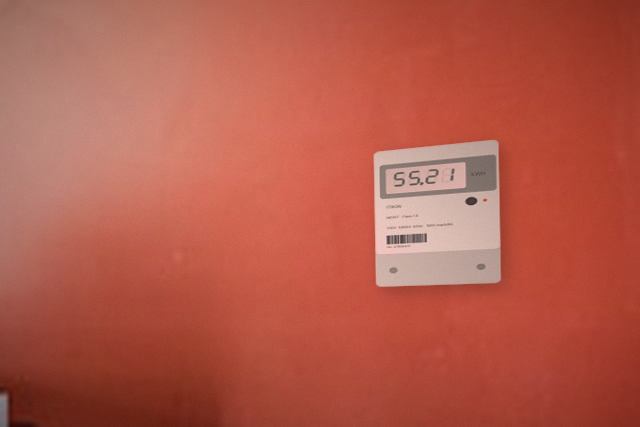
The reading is {"value": 55.21, "unit": "kWh"}
